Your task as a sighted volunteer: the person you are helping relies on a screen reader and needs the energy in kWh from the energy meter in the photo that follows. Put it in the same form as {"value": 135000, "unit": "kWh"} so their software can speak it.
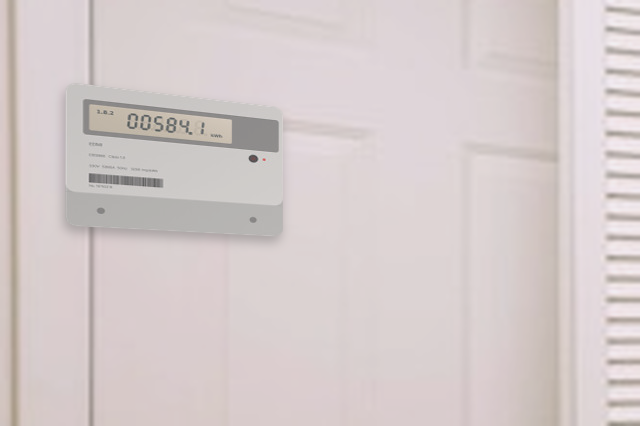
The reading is {"value": 584.1, "unit": "kWh"}
